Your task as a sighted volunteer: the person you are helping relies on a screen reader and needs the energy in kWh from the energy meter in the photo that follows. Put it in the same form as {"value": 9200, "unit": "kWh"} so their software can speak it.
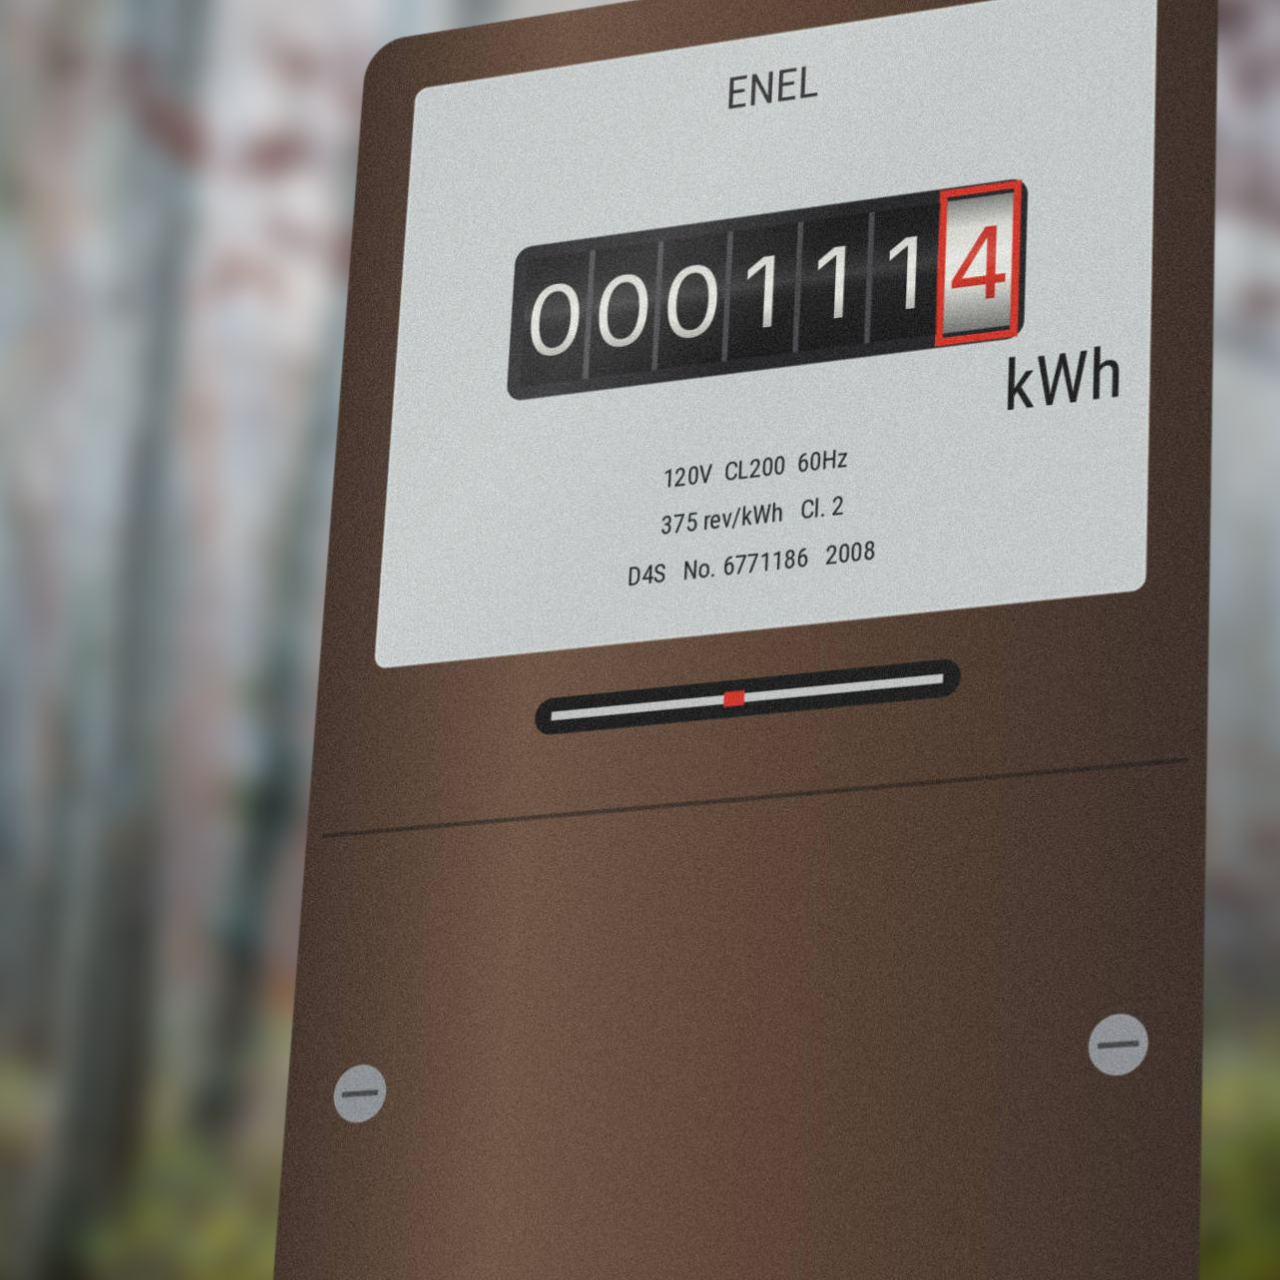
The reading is {"value": 111.4, "unit": "kWh"}
